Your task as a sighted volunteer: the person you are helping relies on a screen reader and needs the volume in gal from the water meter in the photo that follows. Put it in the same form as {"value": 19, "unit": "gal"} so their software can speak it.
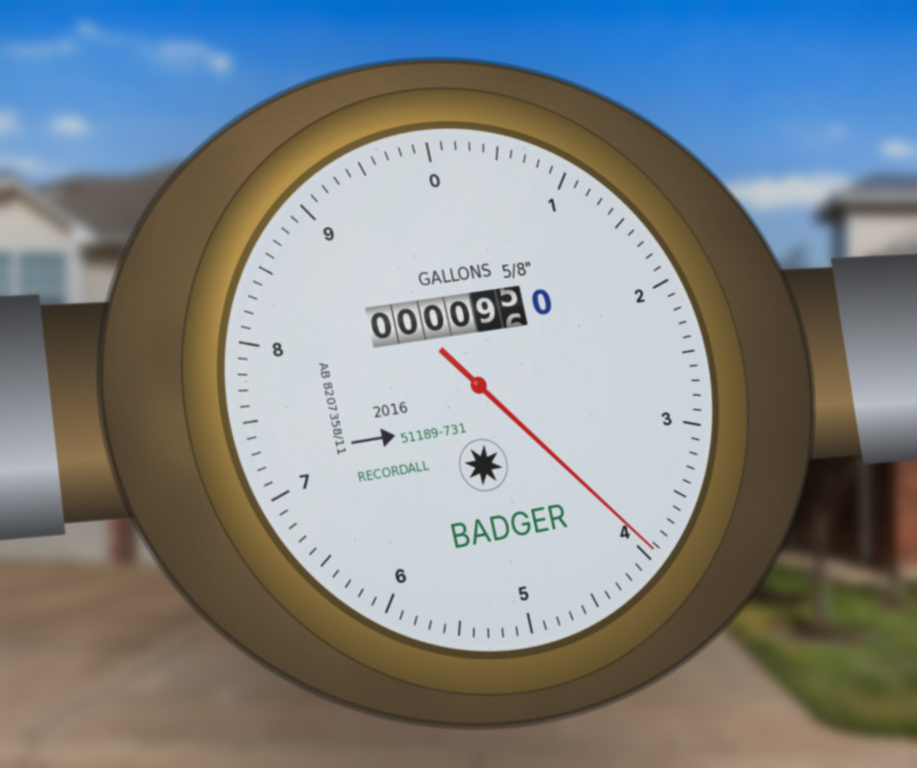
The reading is {"value": 953.9, "unit": "gal"}
